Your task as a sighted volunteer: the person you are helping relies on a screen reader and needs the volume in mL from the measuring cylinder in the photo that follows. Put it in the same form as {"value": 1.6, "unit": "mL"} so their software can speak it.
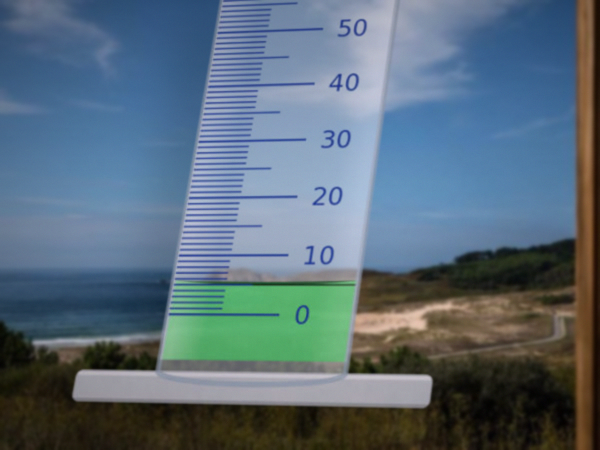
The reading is {"value": 5, "unit": "mL"}
